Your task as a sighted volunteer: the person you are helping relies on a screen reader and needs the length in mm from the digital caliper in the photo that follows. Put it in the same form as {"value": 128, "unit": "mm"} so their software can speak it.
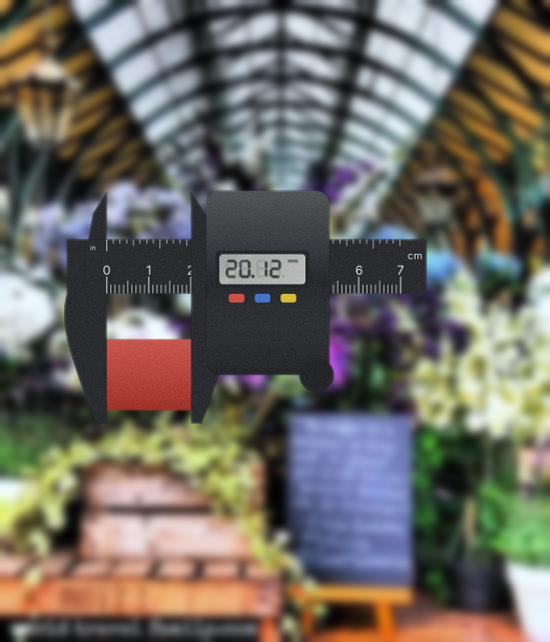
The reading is {"value": 20.12, "unit": "mm"}
